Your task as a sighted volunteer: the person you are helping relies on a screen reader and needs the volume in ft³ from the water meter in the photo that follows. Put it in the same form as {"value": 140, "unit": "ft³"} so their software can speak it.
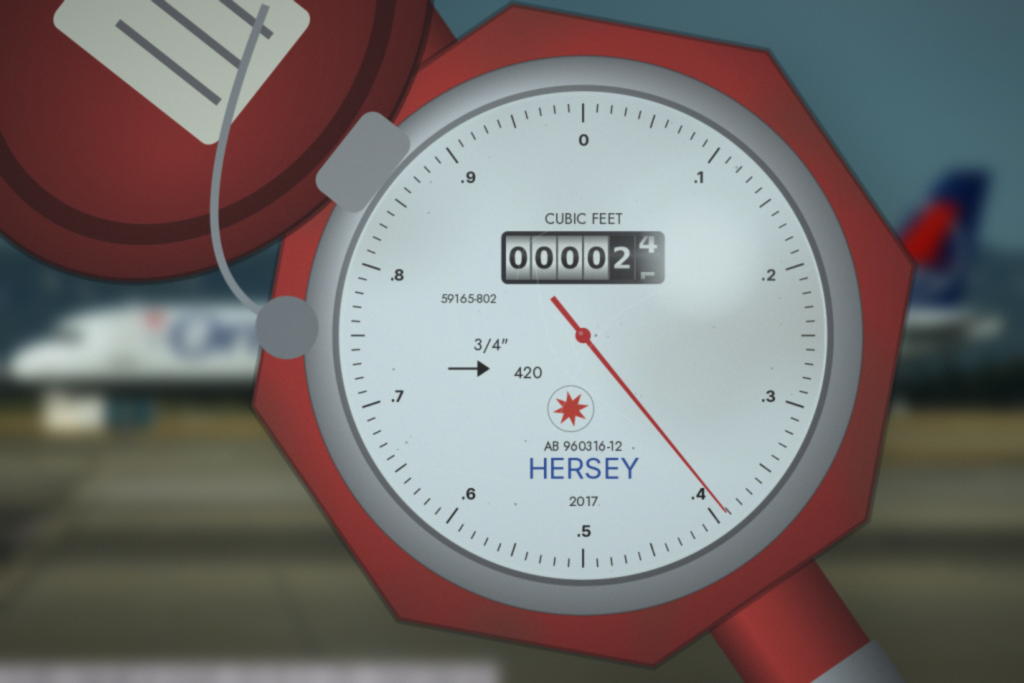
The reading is {"value": 24.39, "unit": "ft³"}
